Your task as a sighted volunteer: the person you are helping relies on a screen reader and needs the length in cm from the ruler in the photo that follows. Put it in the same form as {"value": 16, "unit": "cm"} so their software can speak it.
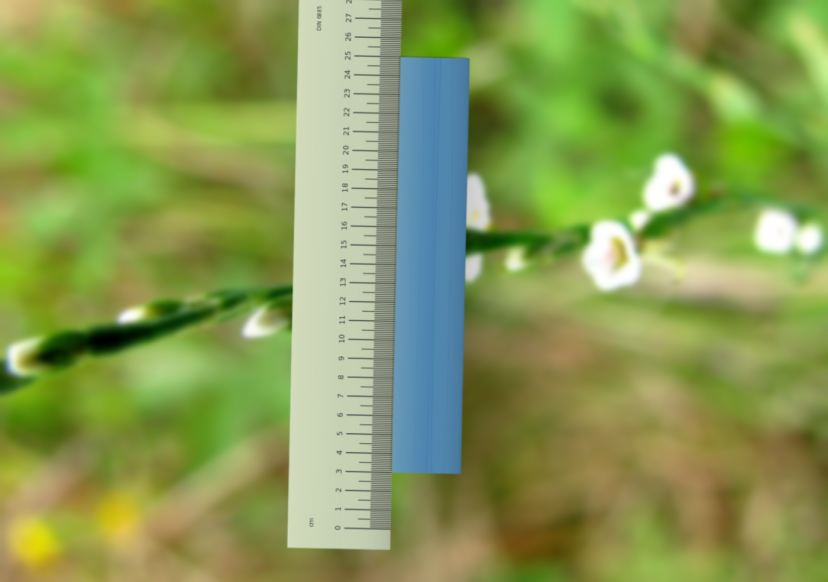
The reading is {"value": 22, "unit": "cm"}
